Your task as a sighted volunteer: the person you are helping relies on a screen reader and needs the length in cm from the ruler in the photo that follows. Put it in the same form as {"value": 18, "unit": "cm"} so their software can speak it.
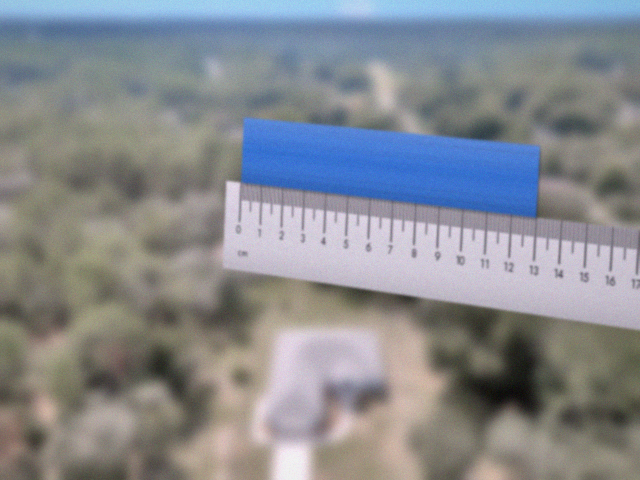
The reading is {"value": 13, "unit": "cm"}
